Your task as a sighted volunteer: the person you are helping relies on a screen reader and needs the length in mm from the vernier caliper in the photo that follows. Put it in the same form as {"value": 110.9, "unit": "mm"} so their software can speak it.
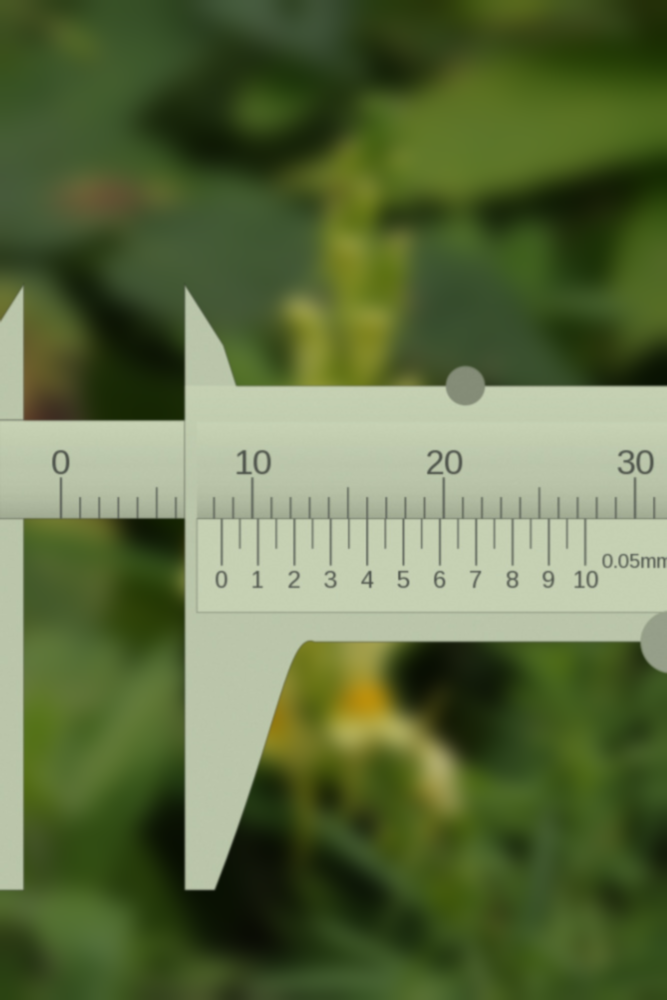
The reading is {"value": 8.4, "unit": "mm"}
